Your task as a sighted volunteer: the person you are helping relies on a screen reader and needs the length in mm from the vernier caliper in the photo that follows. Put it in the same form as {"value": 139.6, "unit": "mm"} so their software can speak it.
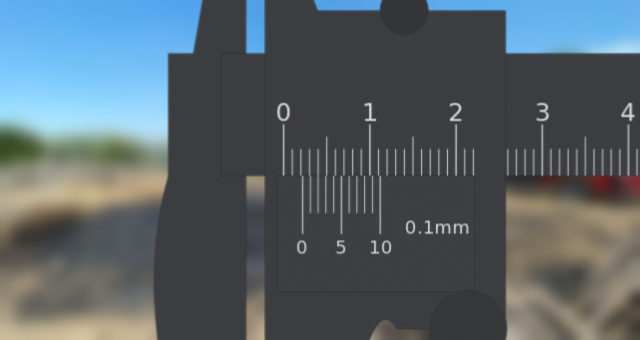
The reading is {"value": 2.2, "unit": "mm"}
